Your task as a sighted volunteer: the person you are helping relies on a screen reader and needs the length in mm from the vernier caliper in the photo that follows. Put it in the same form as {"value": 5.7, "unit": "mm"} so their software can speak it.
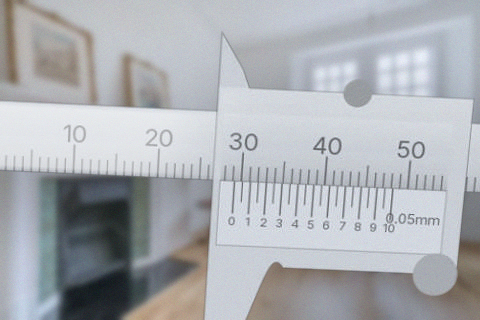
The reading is {"value": 29.2, "unit": "mm"}
